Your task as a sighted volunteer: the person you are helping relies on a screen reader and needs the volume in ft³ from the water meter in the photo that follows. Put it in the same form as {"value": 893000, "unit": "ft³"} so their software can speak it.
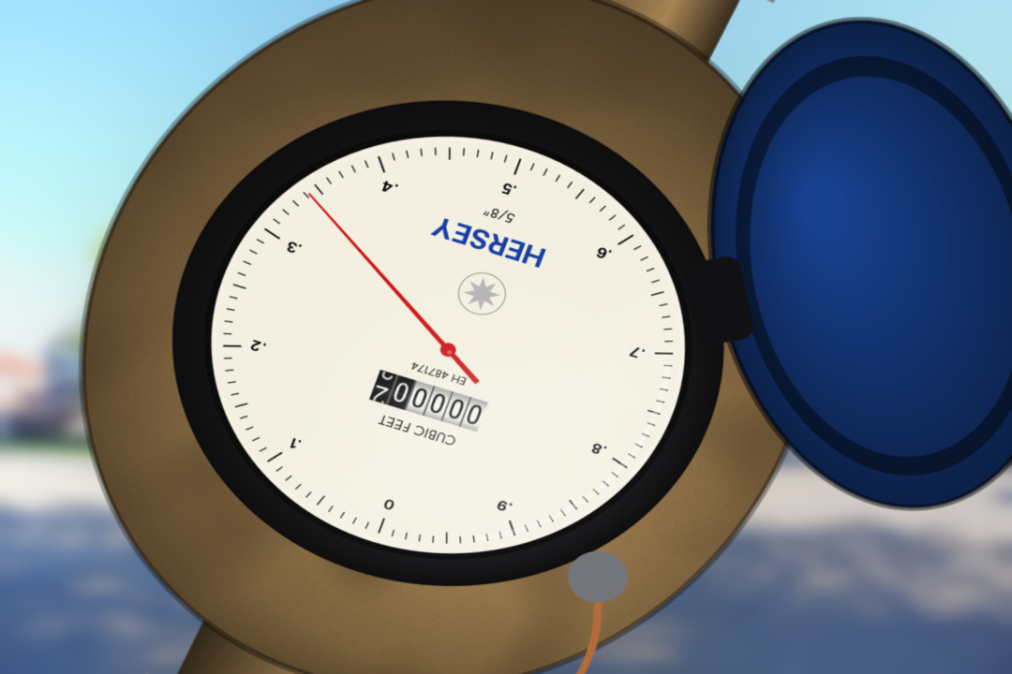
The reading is {"value": 2.34, "unit": "ft³"}
